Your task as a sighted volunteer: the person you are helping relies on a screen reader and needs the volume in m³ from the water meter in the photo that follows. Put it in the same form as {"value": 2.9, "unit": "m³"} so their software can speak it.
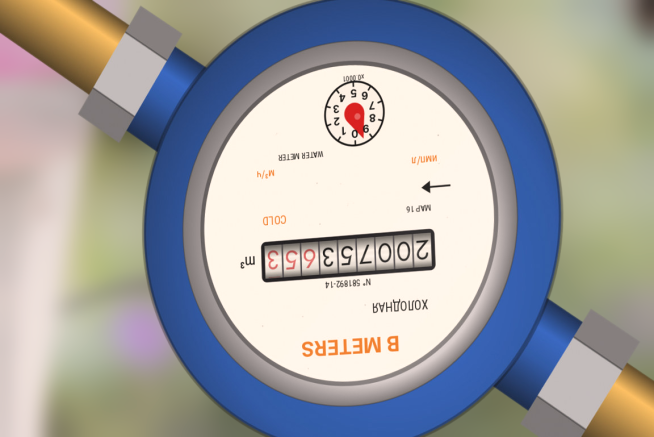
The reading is {"value": 200753.6529, "unit": "m³"}
